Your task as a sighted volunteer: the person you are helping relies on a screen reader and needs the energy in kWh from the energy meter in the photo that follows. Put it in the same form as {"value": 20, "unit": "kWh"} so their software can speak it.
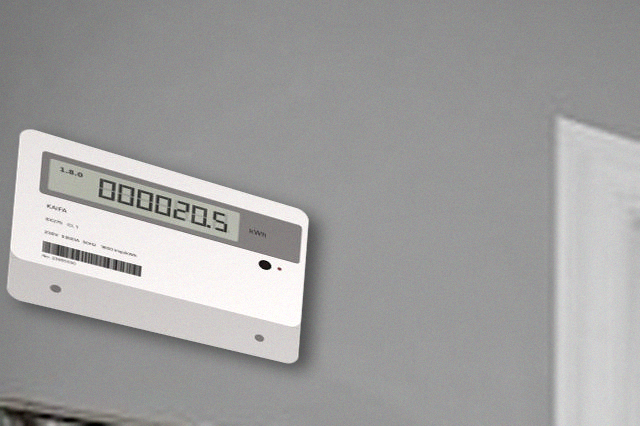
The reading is {"value": 20.5, "unit": "kWh"}
